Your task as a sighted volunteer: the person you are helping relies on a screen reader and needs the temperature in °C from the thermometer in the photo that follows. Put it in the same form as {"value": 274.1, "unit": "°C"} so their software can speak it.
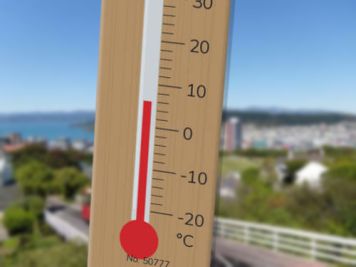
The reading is {"value": 6, "unit": "°C"}
